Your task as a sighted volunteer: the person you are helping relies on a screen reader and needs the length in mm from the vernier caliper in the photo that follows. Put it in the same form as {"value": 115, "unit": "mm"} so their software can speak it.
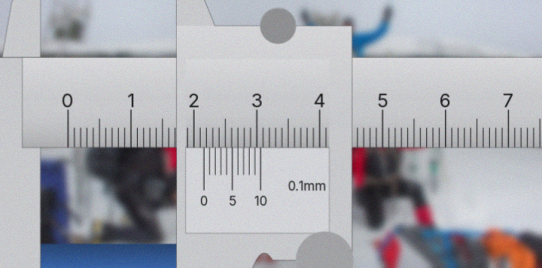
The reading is {"value": 21.6, "unit": "mm"}
